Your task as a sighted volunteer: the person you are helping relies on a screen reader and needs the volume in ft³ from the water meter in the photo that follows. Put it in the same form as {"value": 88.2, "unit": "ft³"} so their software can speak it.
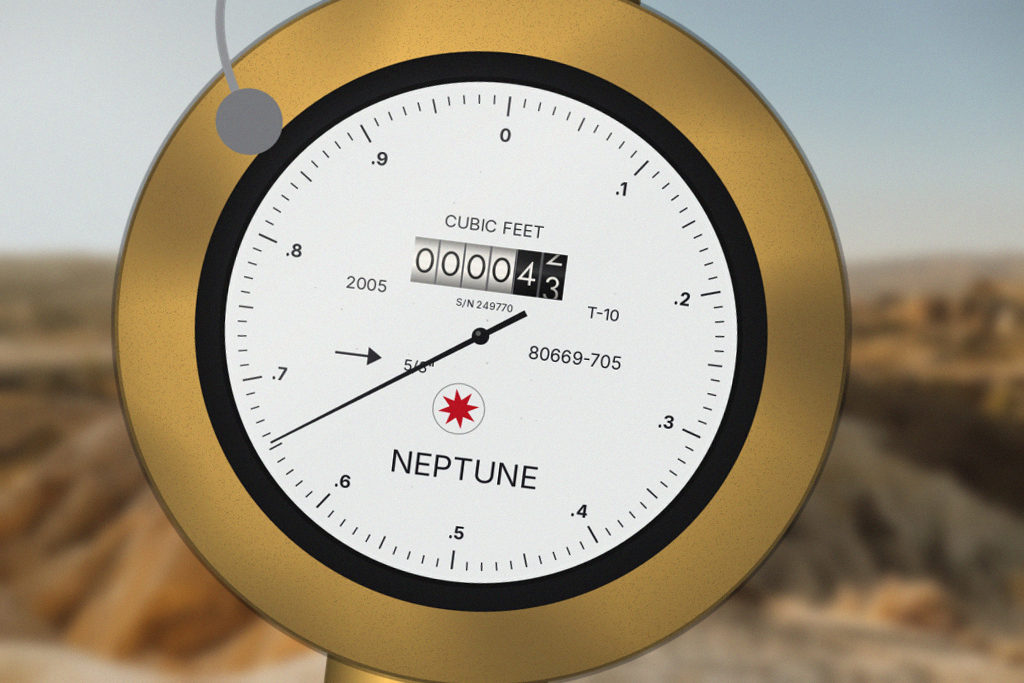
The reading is {"value": 42.65, "unit": "ft³"}
